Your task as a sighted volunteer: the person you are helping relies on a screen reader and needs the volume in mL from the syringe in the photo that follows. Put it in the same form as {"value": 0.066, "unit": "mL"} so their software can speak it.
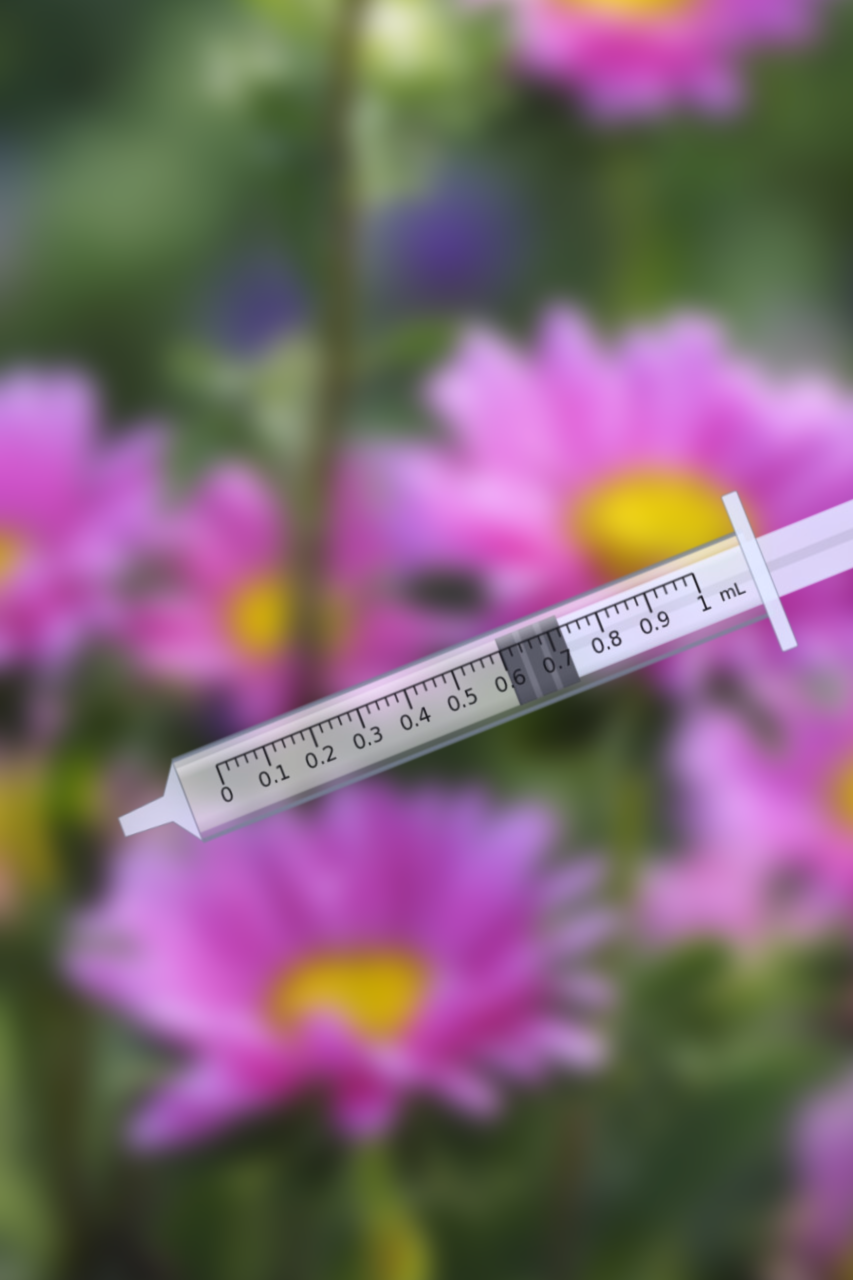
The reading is {"value": 0.6, "unit": "mL"}
